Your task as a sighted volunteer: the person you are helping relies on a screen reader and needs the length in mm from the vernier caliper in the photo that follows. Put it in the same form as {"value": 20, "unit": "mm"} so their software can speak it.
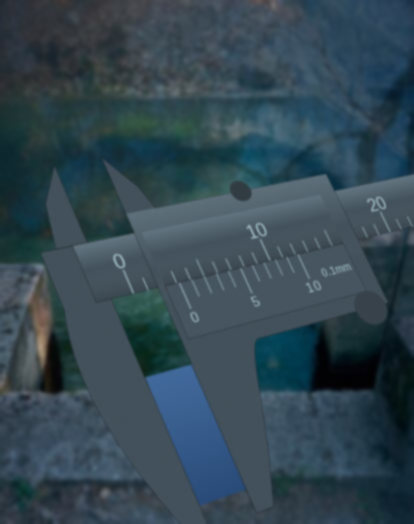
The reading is {"value": 3.2, "unit": "mm"}
